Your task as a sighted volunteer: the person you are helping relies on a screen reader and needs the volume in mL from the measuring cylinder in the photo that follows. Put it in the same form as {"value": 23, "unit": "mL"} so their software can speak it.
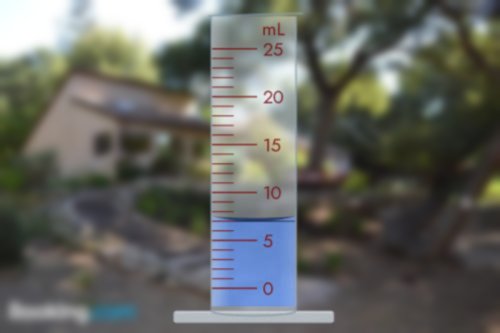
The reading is {"value": 7, "unit": "mL"}
